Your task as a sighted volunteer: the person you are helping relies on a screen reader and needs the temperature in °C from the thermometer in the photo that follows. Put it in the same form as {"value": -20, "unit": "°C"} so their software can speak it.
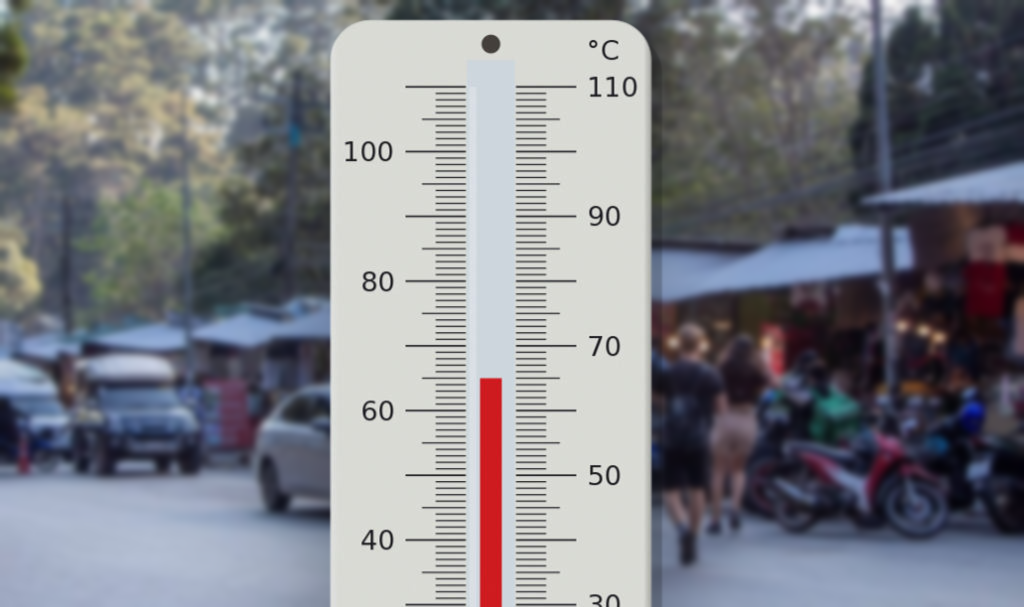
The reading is {"value": 65, "unit": "°C"}
